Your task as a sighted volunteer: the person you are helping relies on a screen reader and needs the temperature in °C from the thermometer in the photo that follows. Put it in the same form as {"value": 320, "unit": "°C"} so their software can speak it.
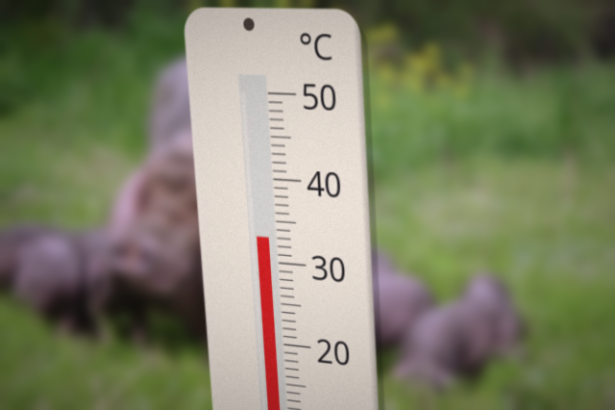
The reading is {"value": 33, "unit": "°C"}
